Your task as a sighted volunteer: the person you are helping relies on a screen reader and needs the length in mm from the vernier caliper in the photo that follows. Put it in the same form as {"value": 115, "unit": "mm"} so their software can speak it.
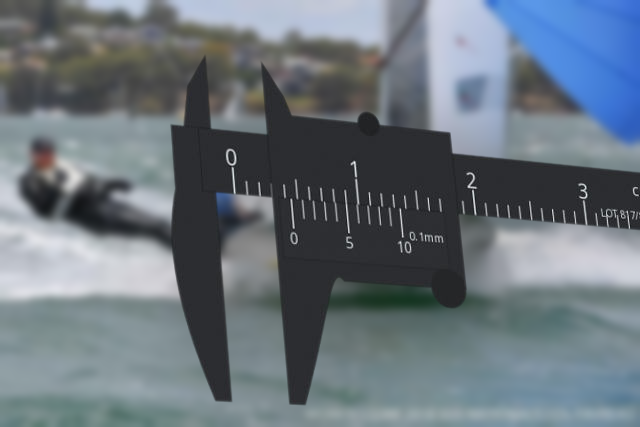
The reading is {"value": 4.5, "unit": "mm"}
